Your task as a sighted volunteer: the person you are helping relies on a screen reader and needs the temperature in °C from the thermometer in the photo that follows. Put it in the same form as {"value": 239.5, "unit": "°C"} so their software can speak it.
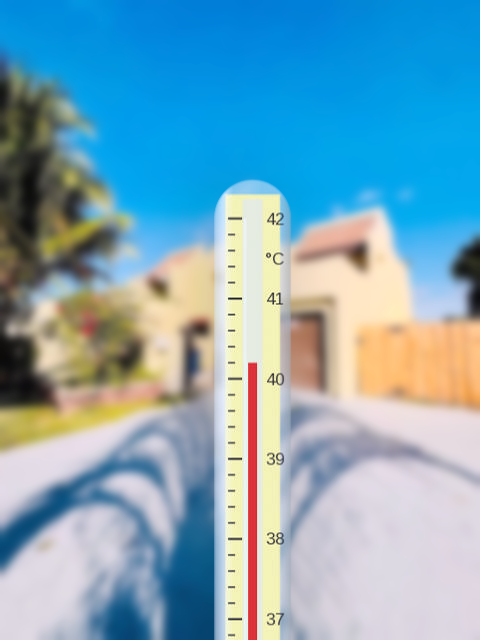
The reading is {"value": 40.2, "unit": "°C"}
